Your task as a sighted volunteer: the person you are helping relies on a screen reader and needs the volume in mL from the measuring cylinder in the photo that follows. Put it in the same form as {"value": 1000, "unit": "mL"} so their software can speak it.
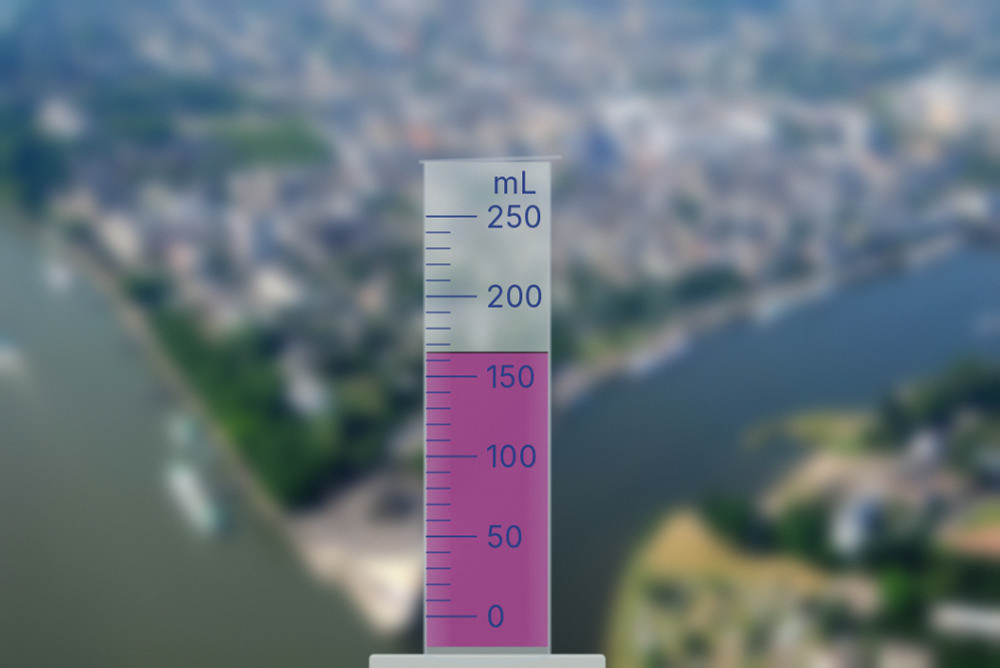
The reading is {"value": 165, "unit": "mL"}
